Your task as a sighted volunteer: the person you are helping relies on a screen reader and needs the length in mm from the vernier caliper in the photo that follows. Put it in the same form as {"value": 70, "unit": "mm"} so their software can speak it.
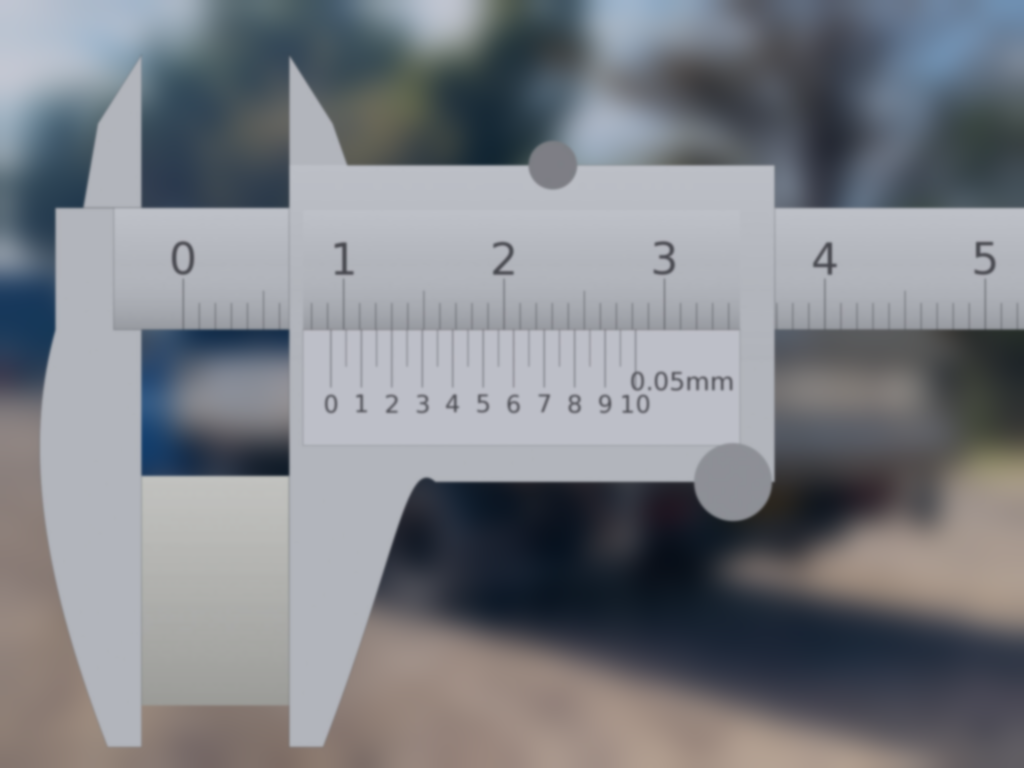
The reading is {"value": 9.2, "unit": "mm"}
